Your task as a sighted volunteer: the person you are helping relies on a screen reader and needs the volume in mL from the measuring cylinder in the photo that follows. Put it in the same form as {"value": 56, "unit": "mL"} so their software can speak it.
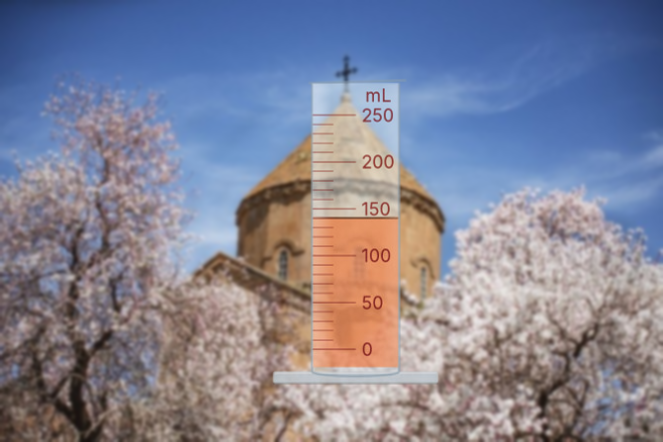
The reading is {"value": 140, "unit": "mL"}
